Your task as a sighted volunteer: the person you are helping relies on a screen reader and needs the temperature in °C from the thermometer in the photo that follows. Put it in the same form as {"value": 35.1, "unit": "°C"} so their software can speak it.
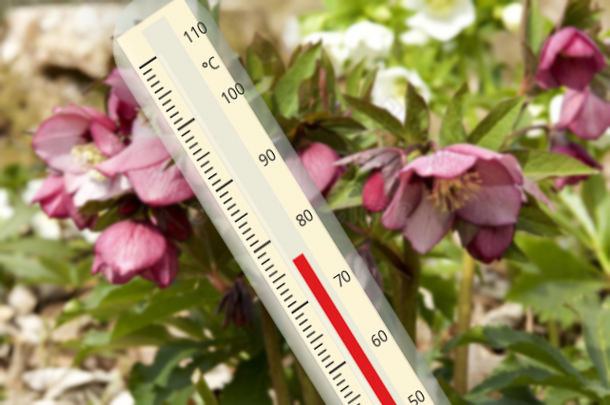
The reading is {"value": 76, "unit": "°C"}
